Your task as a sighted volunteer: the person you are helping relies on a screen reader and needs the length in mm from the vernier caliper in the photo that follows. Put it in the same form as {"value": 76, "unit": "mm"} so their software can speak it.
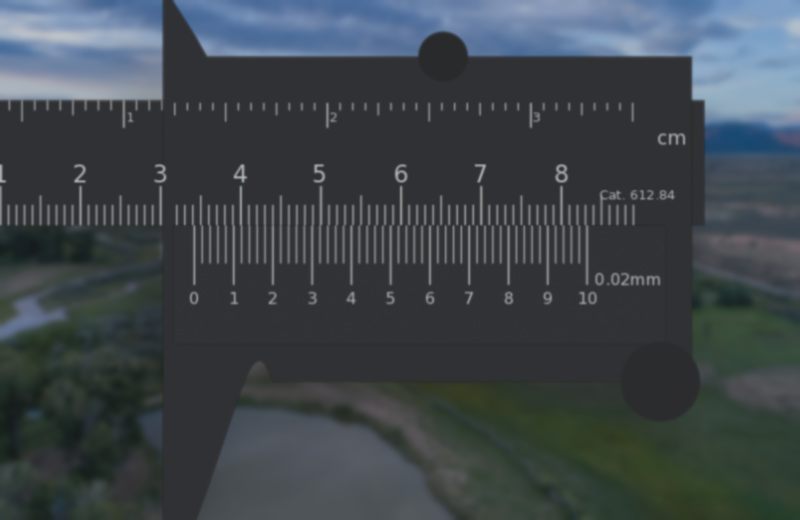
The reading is {"value": 34.2, "unit": "mm"}
